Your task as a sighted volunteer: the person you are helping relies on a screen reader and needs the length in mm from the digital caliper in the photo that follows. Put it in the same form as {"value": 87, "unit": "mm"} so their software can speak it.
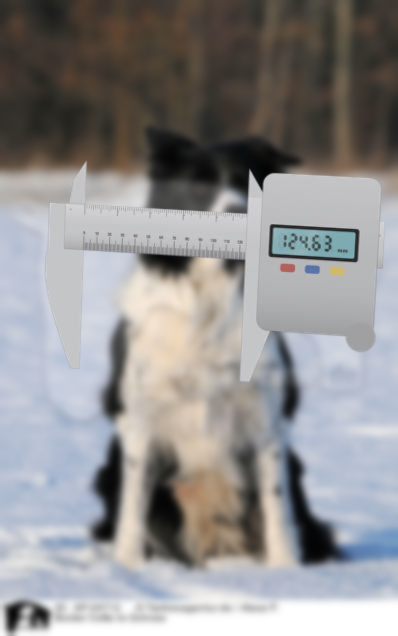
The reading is {"value": 124.63, "unit": "mm"}
